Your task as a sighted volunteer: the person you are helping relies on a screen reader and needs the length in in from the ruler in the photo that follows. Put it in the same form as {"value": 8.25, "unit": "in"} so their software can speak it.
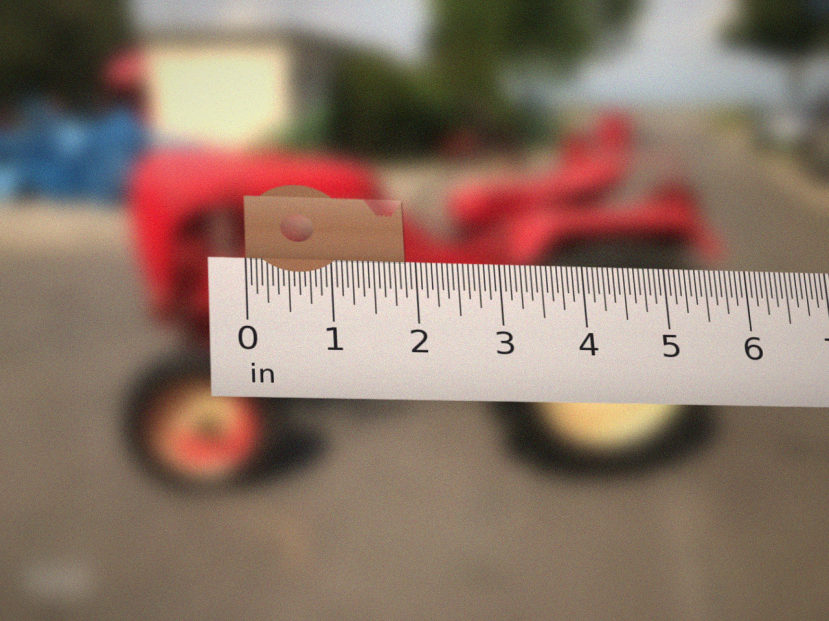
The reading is {"value": 1.875, "unit": "in"}
